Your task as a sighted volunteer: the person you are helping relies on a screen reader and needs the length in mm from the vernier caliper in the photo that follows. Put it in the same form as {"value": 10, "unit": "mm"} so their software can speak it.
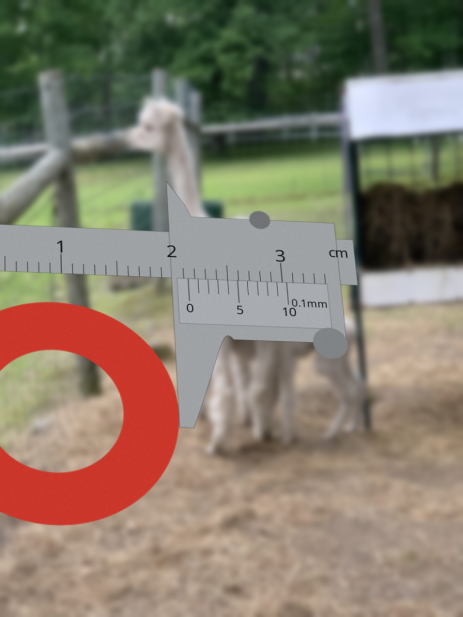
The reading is {"value": 21.4, "unit": "mm"}
